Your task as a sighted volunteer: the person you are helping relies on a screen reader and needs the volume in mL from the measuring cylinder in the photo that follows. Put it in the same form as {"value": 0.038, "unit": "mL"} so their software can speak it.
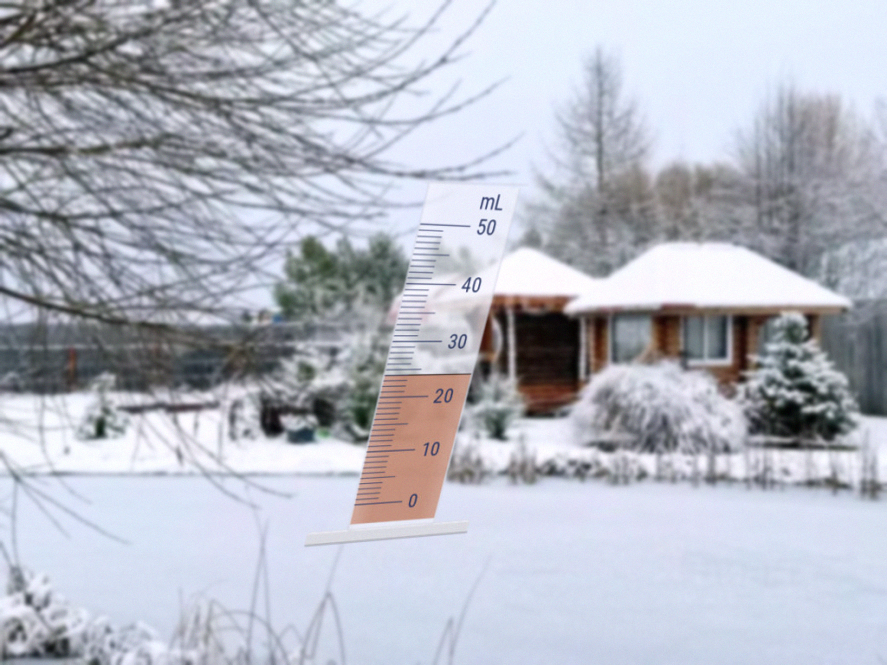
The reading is {"value": 24, "unit": "mL"}
